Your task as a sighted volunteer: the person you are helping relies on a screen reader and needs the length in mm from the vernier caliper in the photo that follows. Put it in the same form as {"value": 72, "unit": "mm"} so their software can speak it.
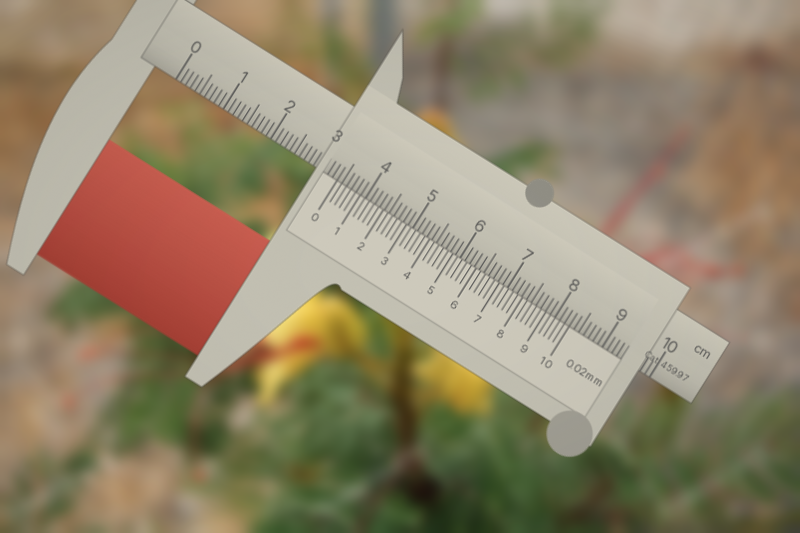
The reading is {"value": 34.0, "unit": "mm"}
